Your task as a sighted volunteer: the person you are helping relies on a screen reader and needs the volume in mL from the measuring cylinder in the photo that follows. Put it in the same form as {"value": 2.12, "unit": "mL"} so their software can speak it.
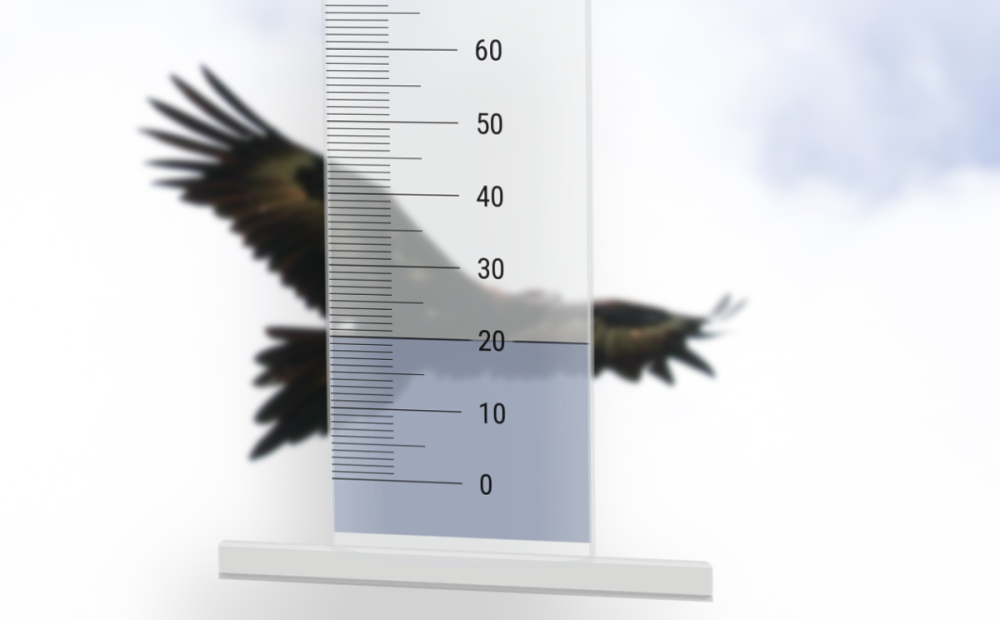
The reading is {"value": 20, "unit": "mL"}
